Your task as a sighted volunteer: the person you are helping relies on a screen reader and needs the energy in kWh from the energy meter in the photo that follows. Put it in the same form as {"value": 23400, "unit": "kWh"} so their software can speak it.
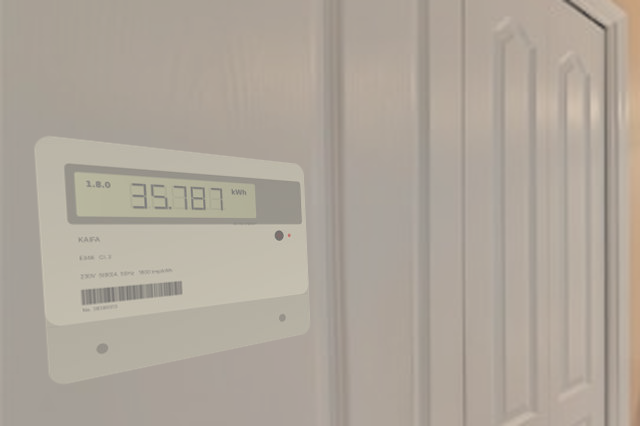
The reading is {"value": 35.787, "unit": "kWh"}
